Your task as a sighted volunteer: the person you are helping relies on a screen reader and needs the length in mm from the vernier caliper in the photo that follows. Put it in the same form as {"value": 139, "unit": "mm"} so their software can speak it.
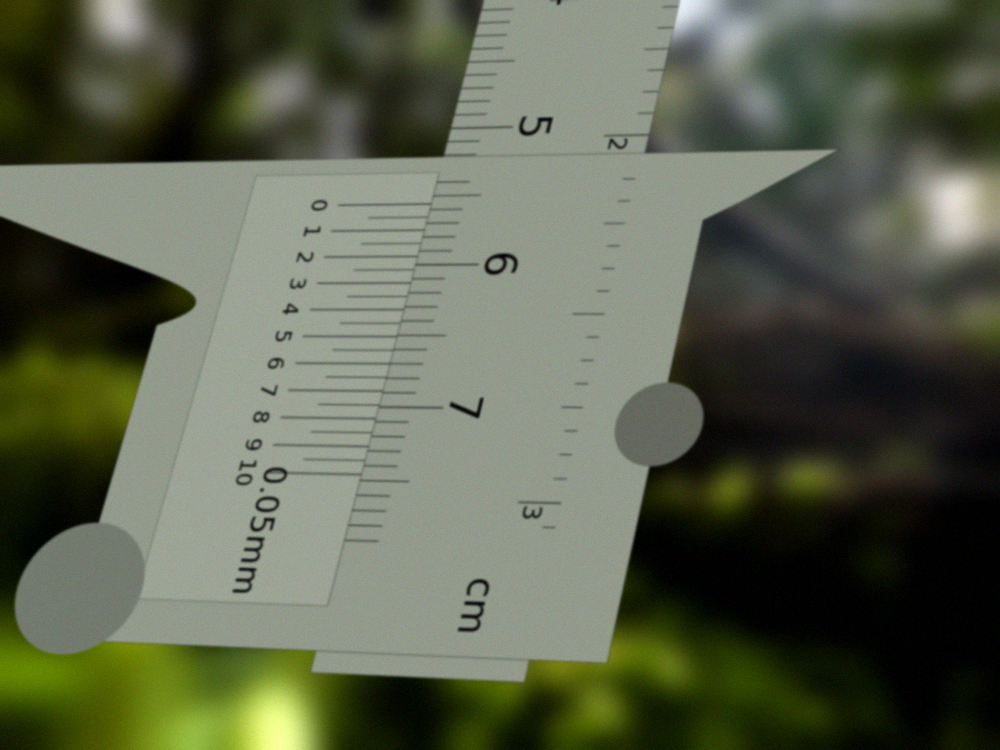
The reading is {"value": 55.6, "unit": "mm"}
